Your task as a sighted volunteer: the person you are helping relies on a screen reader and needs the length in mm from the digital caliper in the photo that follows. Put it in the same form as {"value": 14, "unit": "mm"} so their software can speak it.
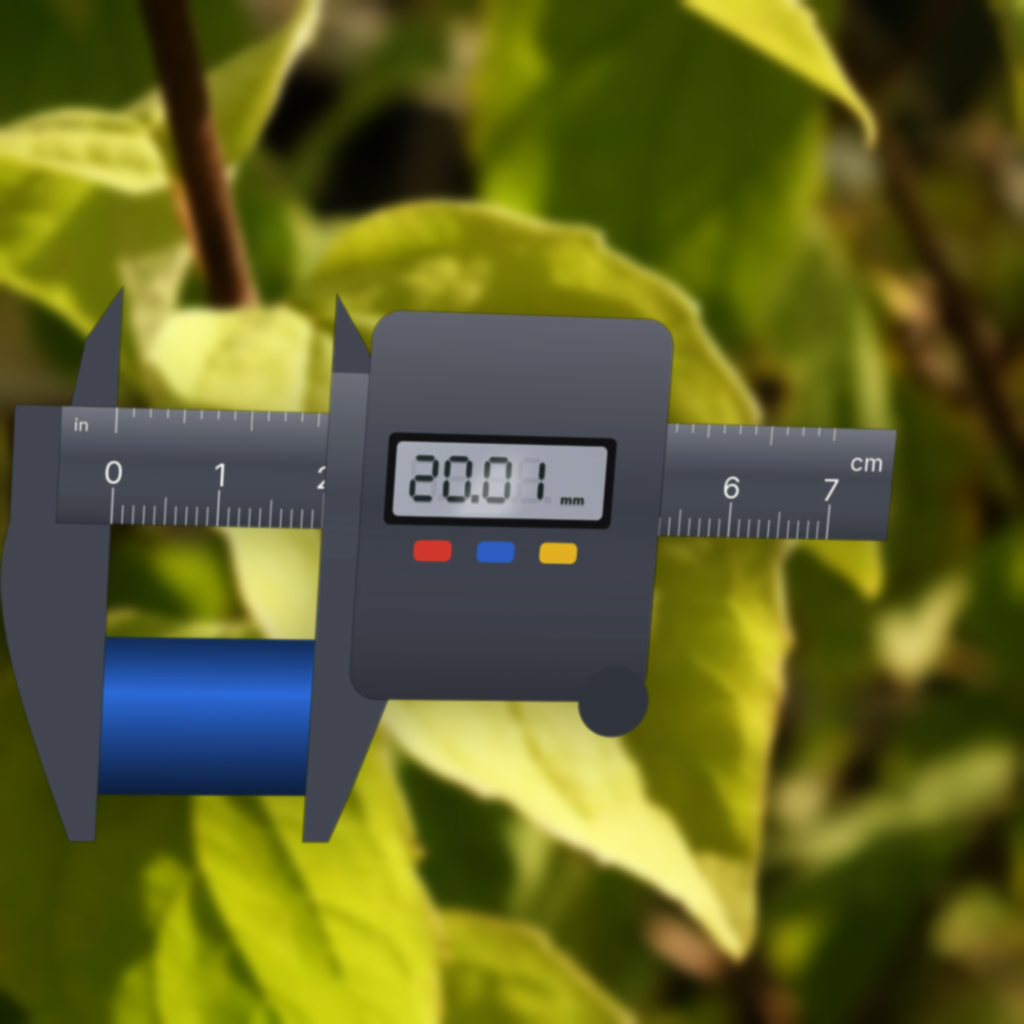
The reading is {"value": 20.01, "unit": "mm"}
